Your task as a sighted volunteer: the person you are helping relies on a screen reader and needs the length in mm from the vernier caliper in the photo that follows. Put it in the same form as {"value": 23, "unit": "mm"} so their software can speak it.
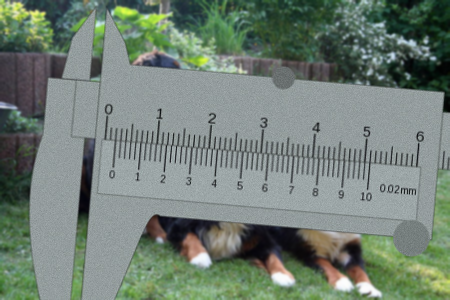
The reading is {"value": 2.0, "unit": "mm"}
